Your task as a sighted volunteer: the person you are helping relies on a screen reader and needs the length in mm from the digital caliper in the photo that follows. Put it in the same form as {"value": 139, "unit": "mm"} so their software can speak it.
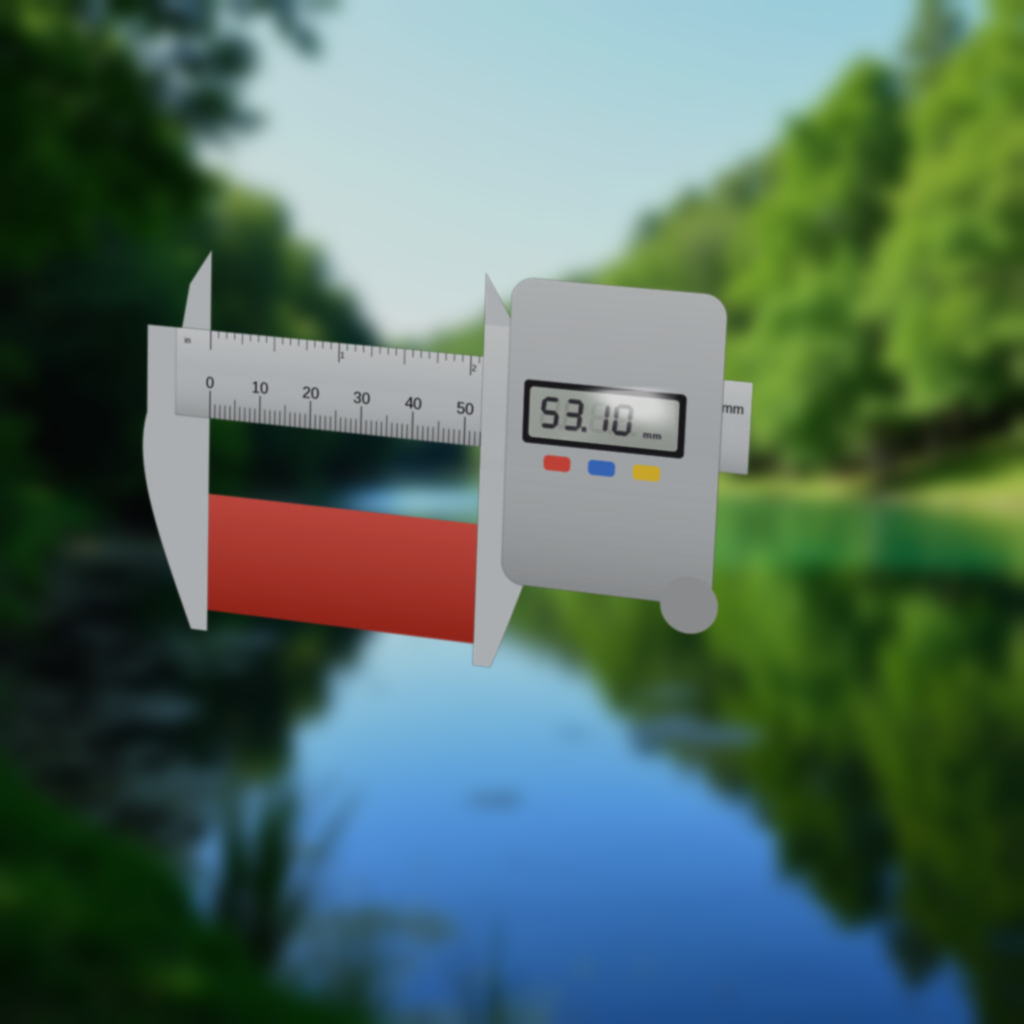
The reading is {"value": 53.10, "unit": "mm"}
